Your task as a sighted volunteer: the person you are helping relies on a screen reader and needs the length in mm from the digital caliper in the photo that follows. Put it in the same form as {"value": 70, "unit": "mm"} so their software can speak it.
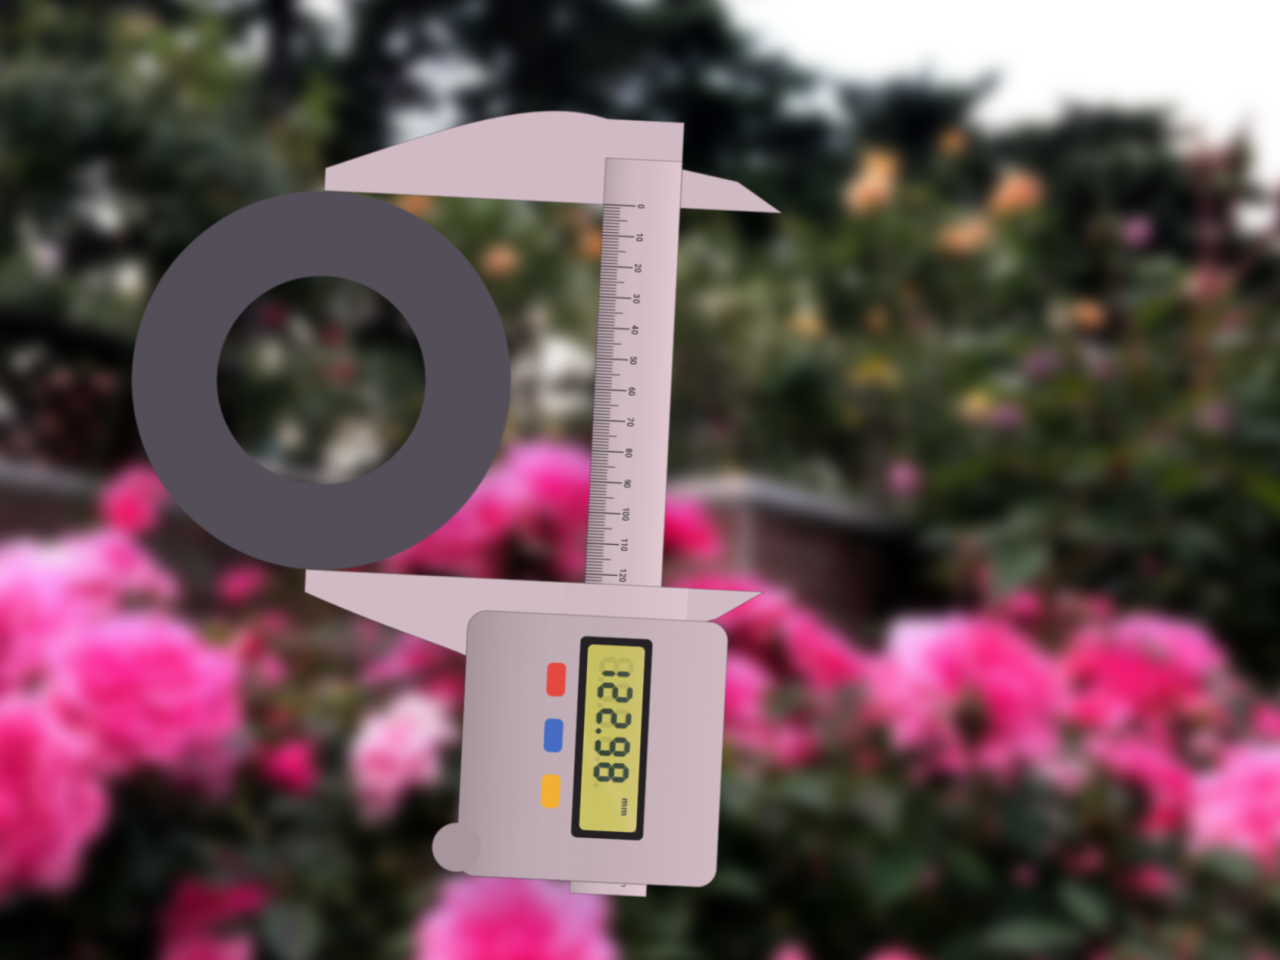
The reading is {"value": 122.98, "unit": "mm"}
